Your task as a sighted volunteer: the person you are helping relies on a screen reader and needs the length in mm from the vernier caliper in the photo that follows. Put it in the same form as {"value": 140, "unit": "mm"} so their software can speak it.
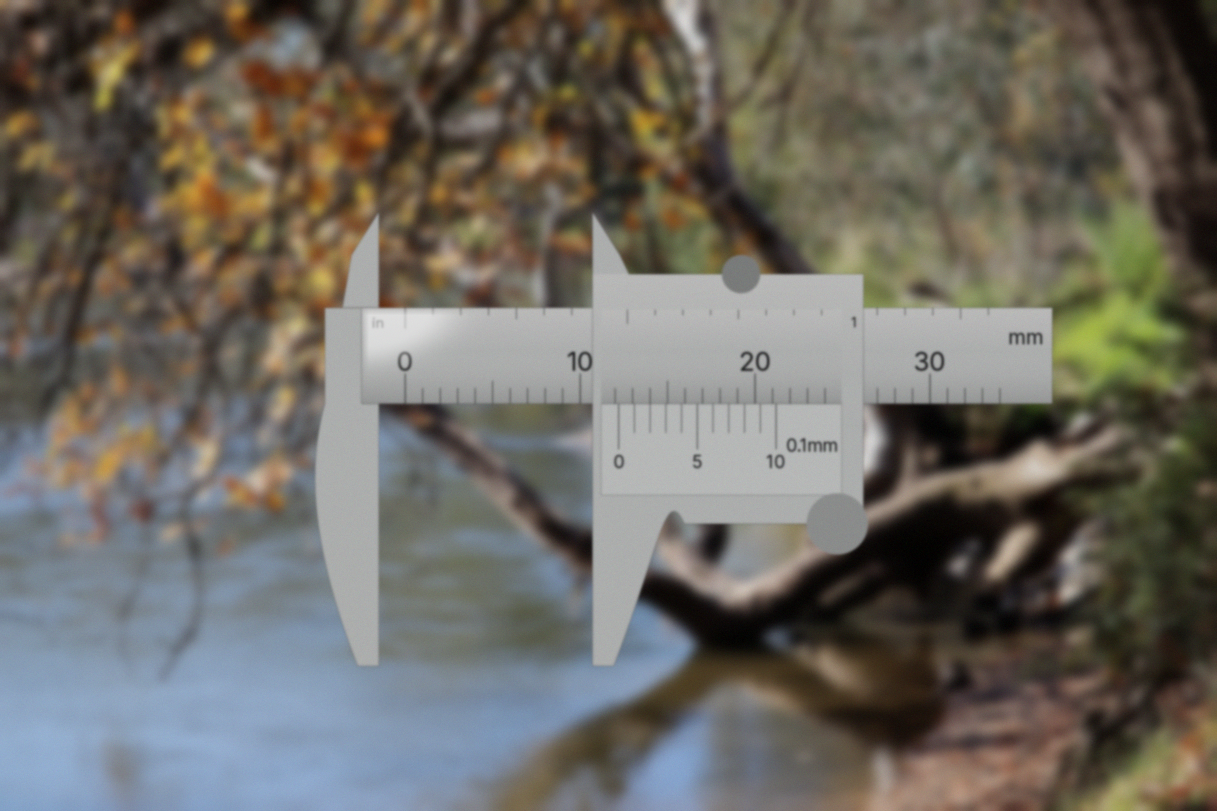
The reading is {"value": 12.2, "unit": "mm"}
